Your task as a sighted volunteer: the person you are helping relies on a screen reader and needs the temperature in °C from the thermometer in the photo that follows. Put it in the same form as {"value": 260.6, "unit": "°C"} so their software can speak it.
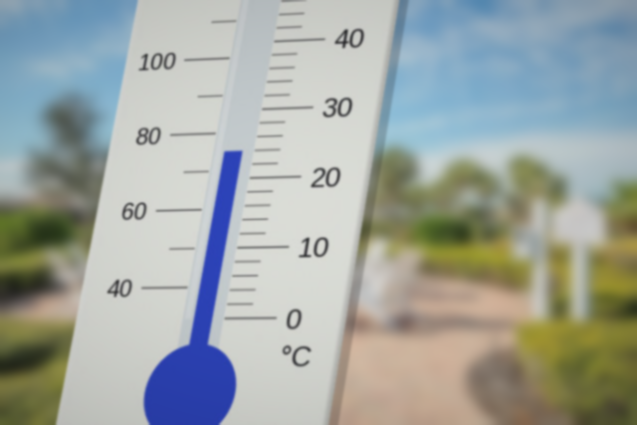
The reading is {"value": 24, "unit": "°C"}
